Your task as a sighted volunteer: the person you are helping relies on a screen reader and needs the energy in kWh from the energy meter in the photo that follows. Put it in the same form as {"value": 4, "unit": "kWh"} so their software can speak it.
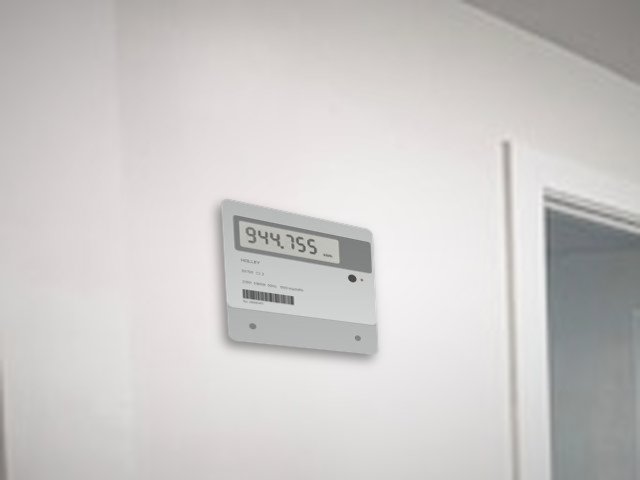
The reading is {"value": 944.755, "unit": "kWh"}
